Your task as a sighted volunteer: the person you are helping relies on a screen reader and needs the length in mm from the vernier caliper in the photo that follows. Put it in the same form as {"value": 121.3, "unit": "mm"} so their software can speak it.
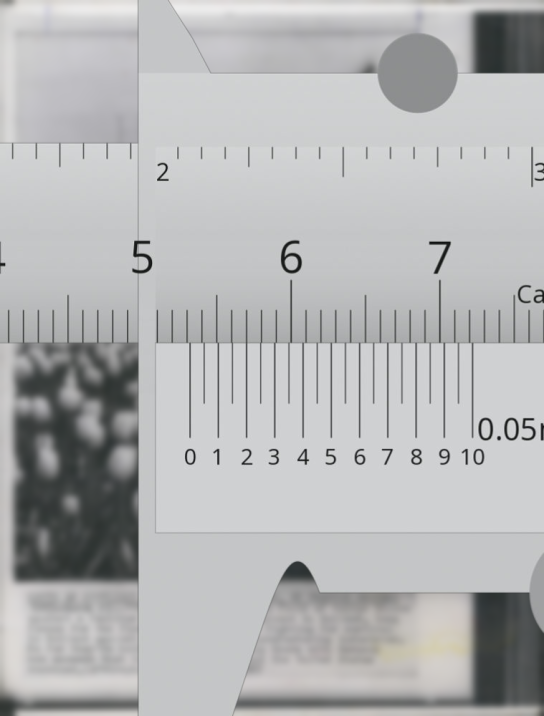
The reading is {"value": 53.2, "unit": "mm"}
